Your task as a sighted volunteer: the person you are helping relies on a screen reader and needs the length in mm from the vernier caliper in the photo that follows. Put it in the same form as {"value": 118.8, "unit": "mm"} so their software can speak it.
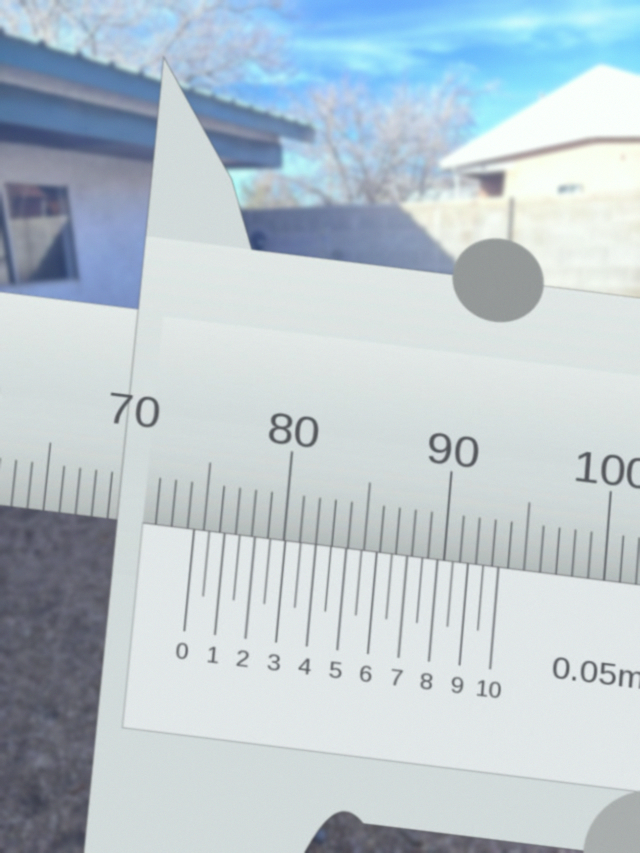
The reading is {"value": 74.4, "unit": "mm"}
